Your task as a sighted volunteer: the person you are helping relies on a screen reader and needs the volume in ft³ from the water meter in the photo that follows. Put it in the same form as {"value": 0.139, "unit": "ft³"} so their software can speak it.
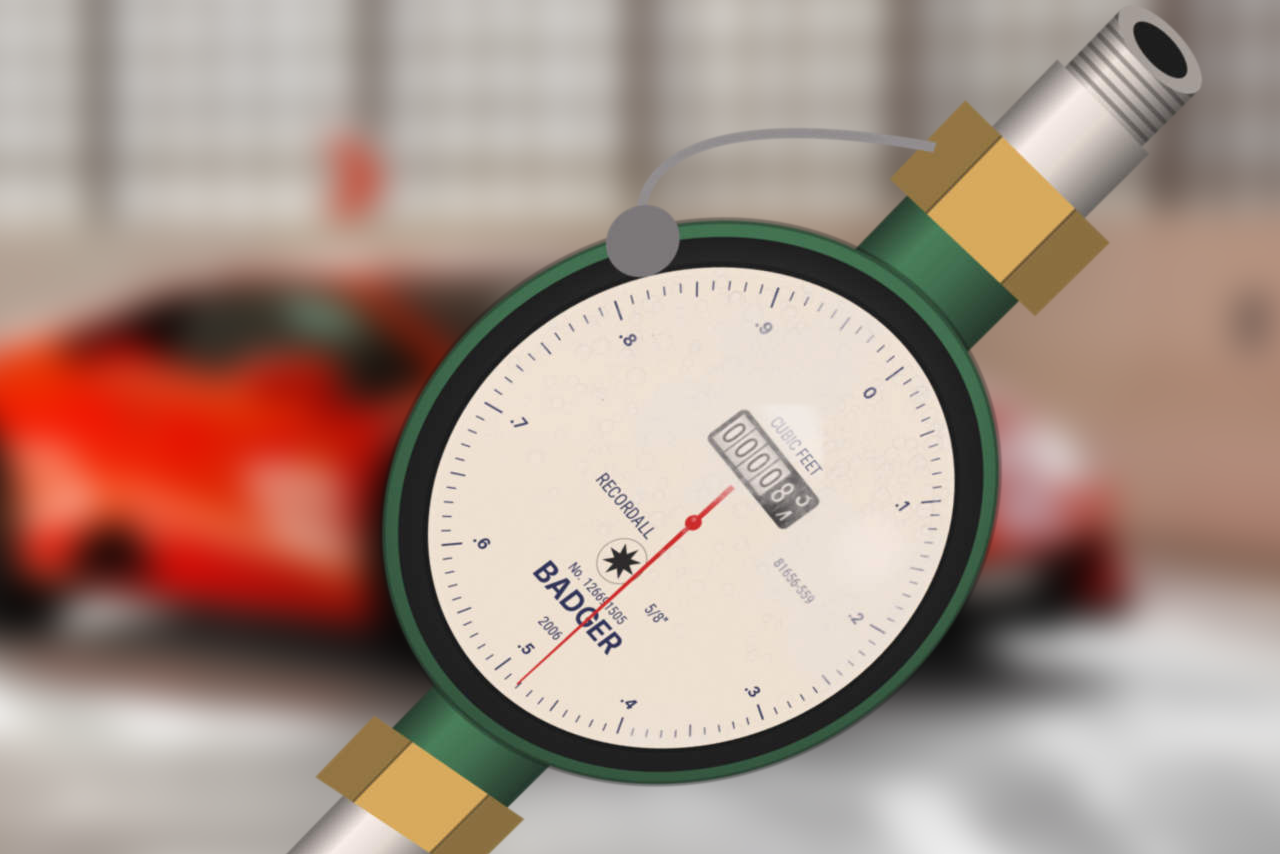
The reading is {"value": 83.48, "unit": "ft³"}
